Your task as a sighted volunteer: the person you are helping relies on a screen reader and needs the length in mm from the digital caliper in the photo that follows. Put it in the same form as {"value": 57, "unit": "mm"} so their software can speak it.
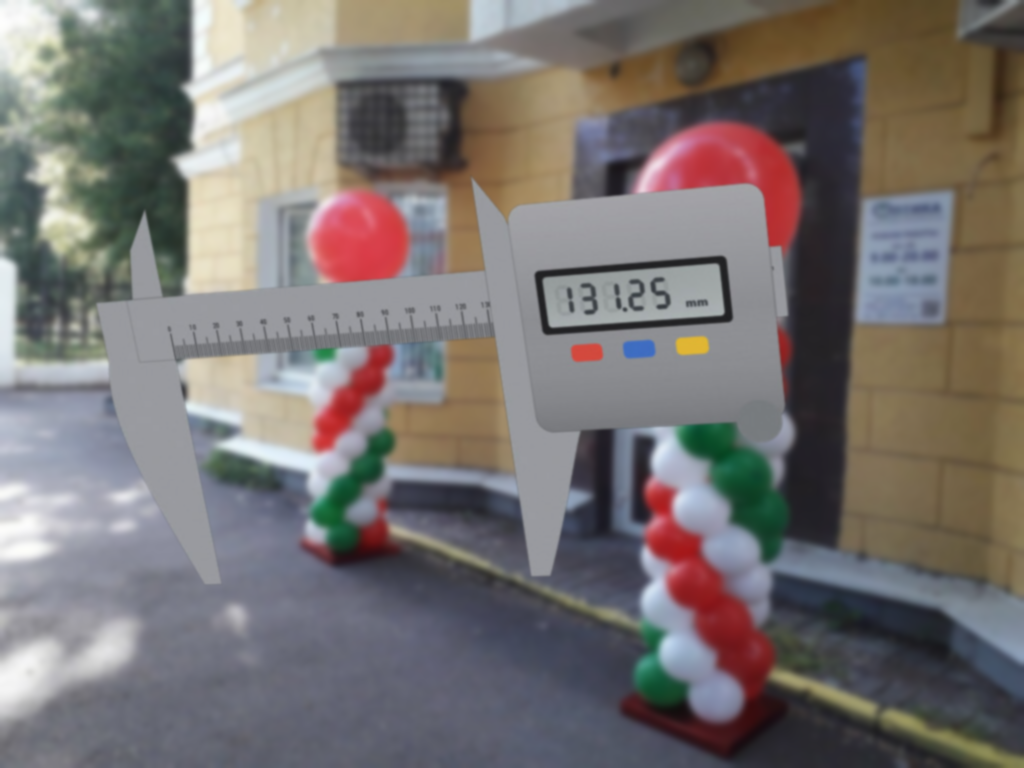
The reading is {"value": 131.25, "unit": "mm"}
